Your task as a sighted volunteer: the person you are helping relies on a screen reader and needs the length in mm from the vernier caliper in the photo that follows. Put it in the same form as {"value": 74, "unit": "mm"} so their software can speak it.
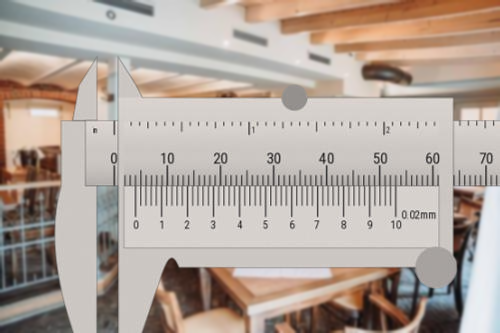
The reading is {"value": 4.0, "unit": "mm"}
